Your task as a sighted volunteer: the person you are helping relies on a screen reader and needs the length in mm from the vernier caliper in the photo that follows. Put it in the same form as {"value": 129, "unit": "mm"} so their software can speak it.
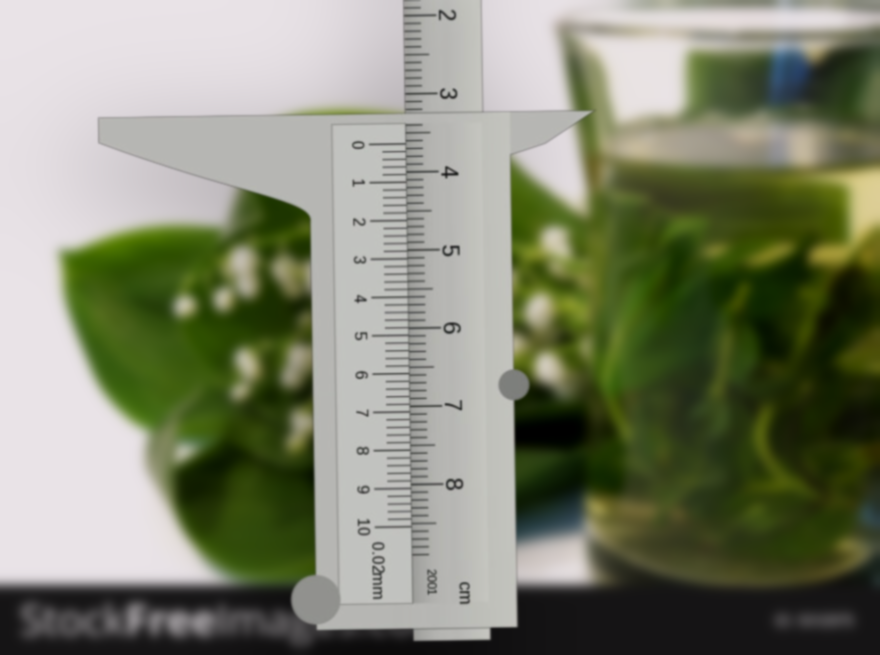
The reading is {"value": 36.4, "unit": "mm"}
